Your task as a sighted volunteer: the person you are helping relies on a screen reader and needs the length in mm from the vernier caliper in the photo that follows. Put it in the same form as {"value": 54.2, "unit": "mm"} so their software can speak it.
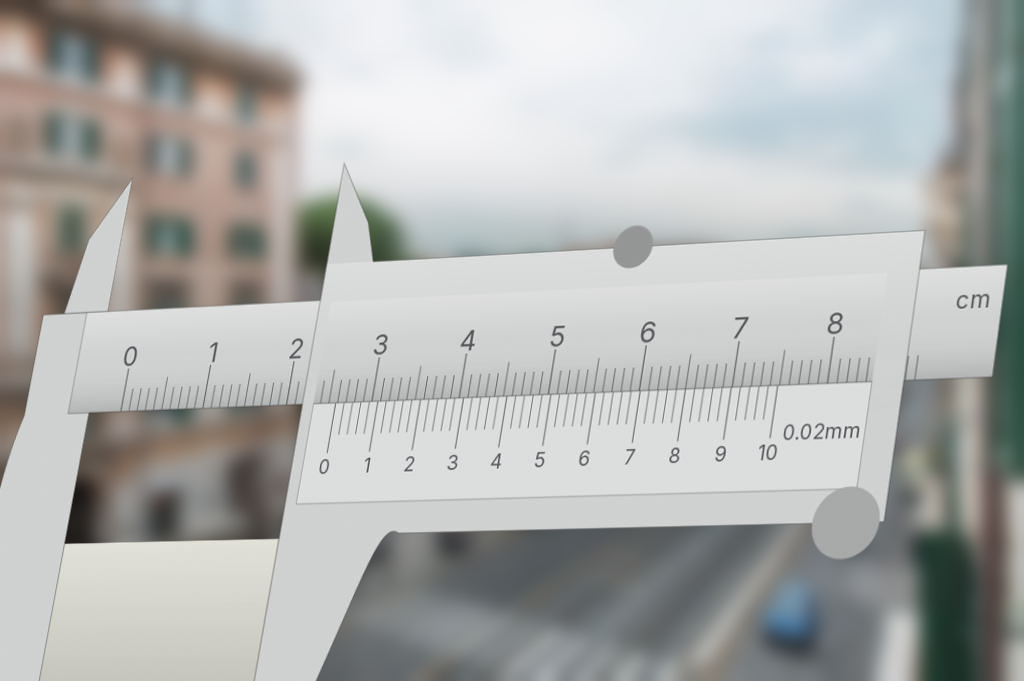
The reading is {"value": 25.8, "unit": "mm"}
